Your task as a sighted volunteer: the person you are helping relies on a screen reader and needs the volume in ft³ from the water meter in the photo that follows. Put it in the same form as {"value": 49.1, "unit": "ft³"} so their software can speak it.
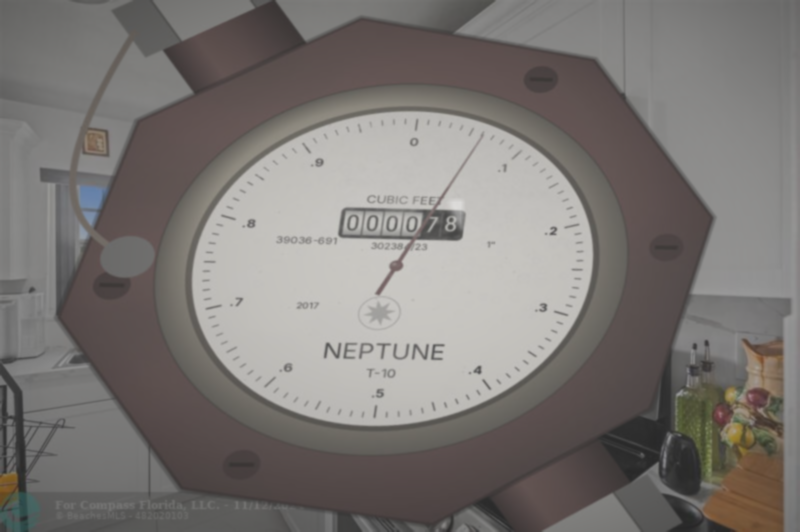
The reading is {"value": 78.06, "unit": "ft³"}
